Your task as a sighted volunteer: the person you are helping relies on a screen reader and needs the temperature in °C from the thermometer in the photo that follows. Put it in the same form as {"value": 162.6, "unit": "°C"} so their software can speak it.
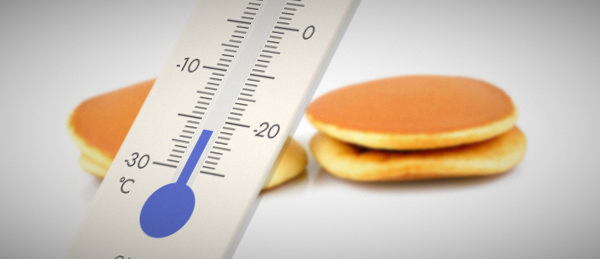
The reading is {"value": -22, "unit": "°C"}
